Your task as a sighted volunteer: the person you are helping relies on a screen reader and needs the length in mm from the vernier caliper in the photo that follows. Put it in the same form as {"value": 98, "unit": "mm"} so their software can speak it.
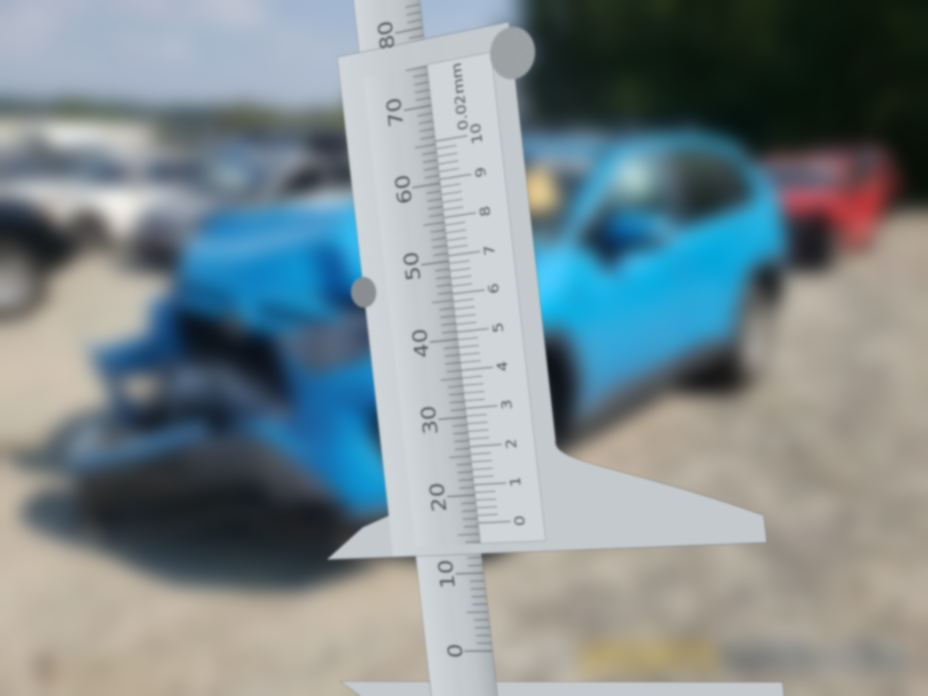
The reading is {"value": 16.4, "unit": "mm"}
